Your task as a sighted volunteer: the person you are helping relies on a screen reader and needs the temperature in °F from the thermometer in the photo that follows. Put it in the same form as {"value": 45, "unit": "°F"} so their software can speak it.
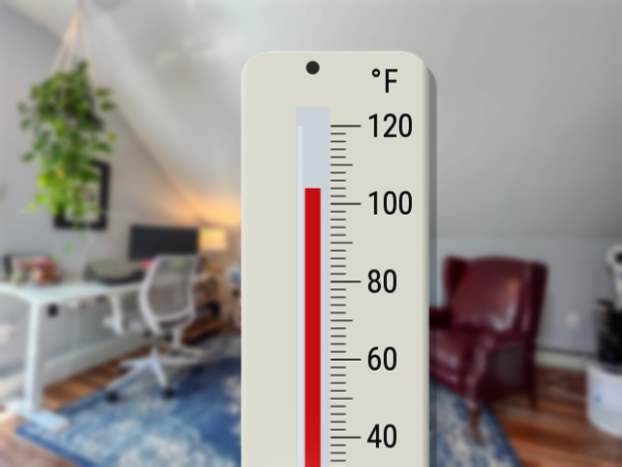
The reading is {"value": 104, "unit": "°F"}
